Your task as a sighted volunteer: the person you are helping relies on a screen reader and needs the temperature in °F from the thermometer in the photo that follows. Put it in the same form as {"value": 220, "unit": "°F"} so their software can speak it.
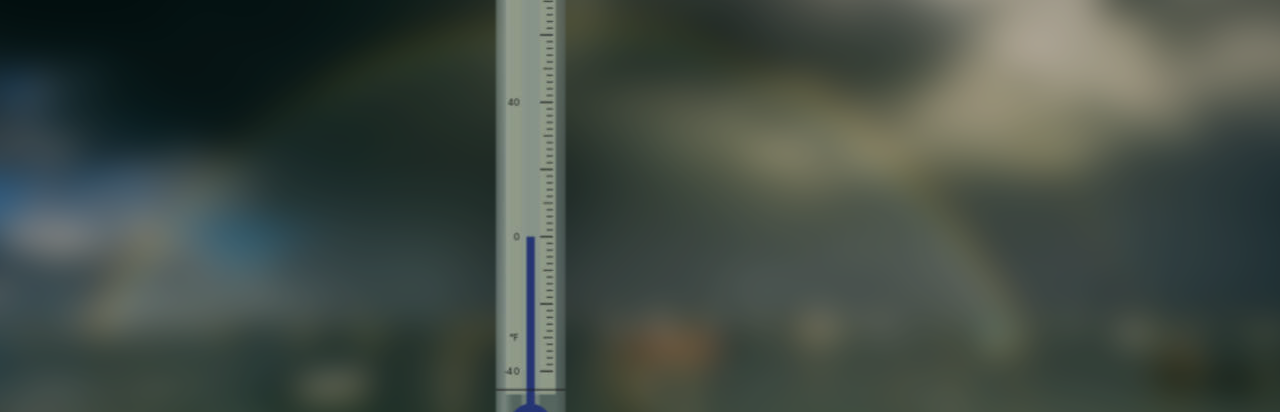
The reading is {"value": 0, "unit": "°F"}
